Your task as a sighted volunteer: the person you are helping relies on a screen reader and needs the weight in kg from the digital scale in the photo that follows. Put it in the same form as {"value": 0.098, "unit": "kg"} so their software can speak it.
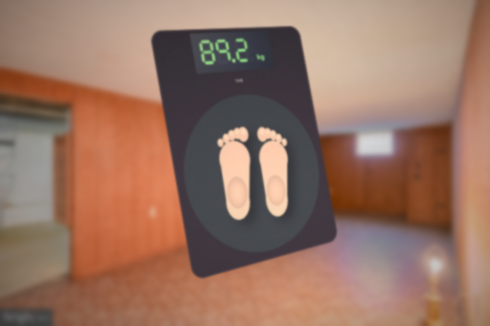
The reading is {"value": 89.2, "unit": "kg"}
